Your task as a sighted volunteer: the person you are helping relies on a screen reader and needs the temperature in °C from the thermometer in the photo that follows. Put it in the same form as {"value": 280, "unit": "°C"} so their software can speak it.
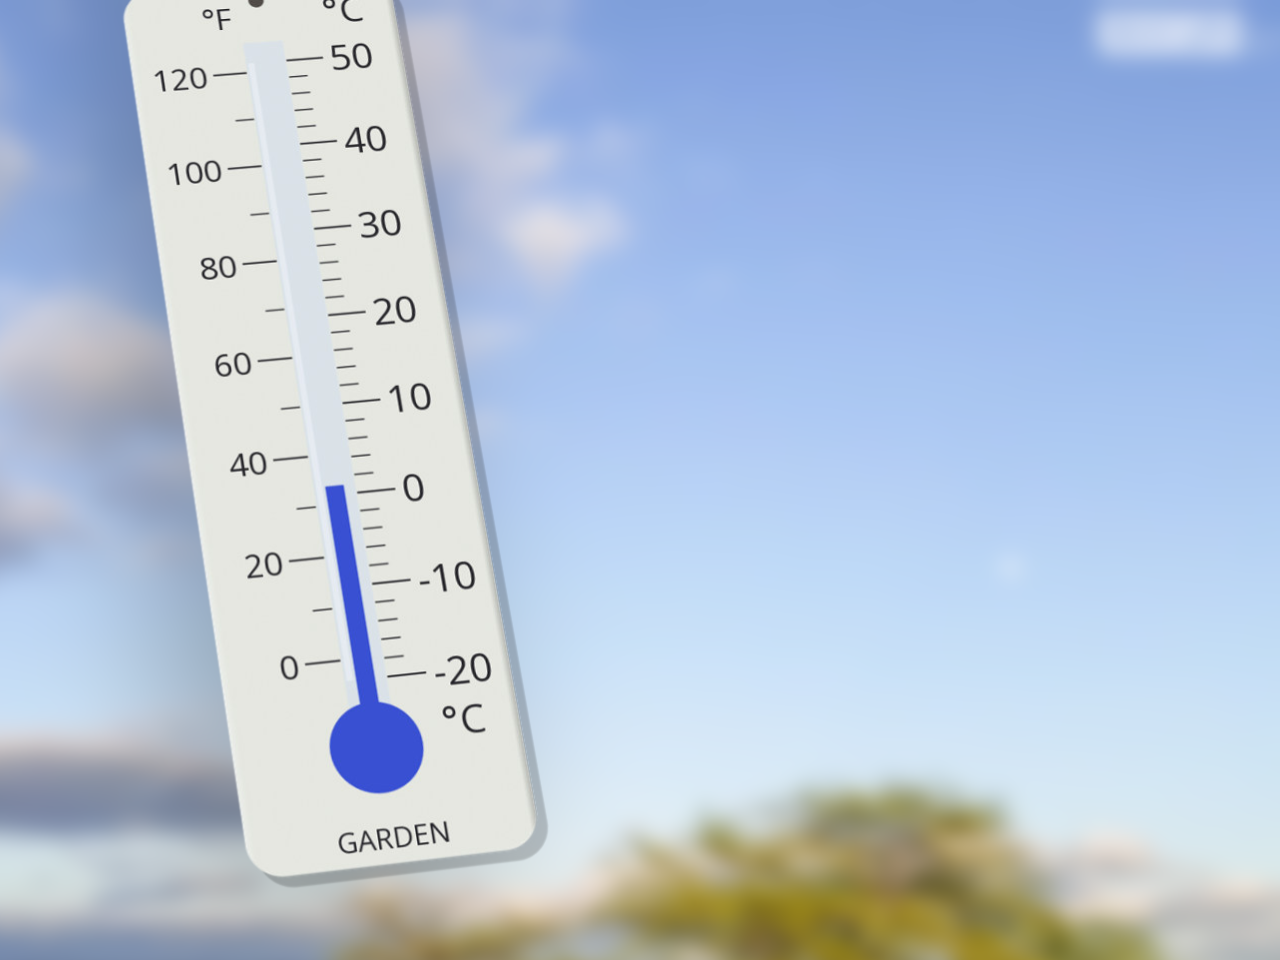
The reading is {"value": 1, "unit": "°C"}
